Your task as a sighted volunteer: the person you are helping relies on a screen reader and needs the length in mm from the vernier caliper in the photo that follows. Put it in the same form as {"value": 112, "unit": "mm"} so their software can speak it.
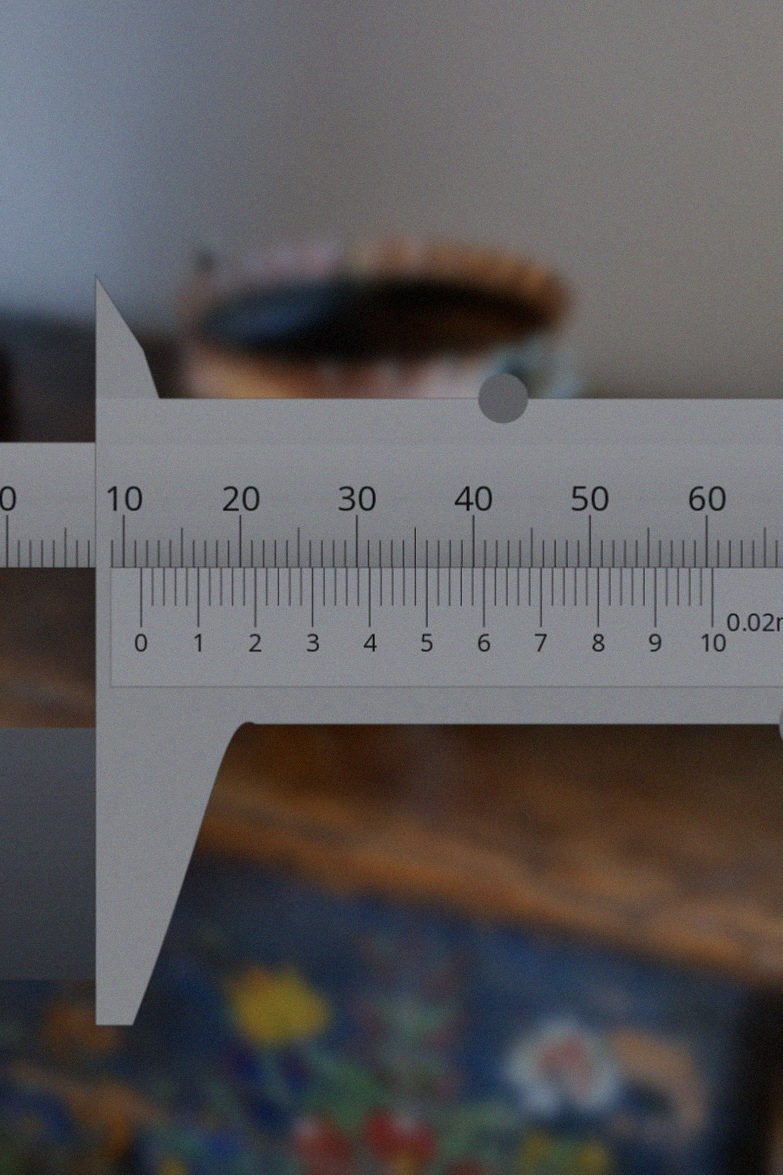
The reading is {"value": 11.5, "unit": "mm"}
